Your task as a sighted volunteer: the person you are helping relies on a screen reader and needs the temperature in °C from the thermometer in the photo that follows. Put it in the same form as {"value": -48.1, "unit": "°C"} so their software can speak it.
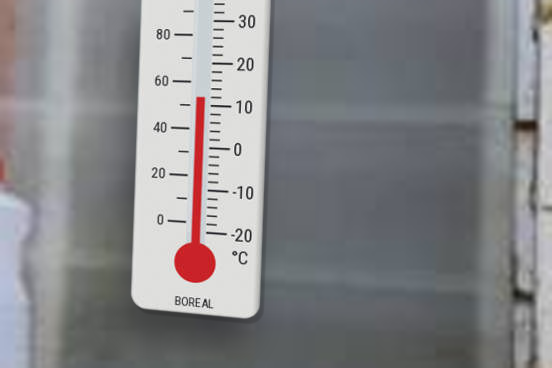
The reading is {"value": 12, "unit": "°C"}
